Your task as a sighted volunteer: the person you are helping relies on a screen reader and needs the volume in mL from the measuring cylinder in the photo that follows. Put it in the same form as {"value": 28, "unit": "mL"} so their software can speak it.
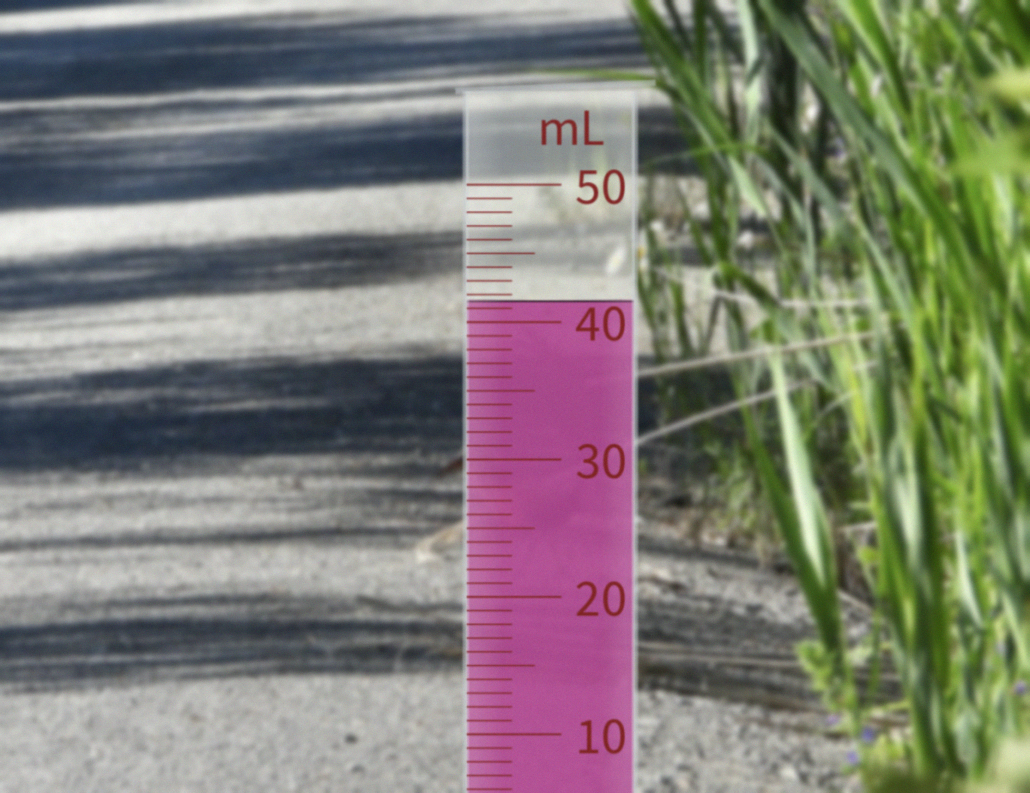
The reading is {"value": 41.5, "unit": "mL"}
